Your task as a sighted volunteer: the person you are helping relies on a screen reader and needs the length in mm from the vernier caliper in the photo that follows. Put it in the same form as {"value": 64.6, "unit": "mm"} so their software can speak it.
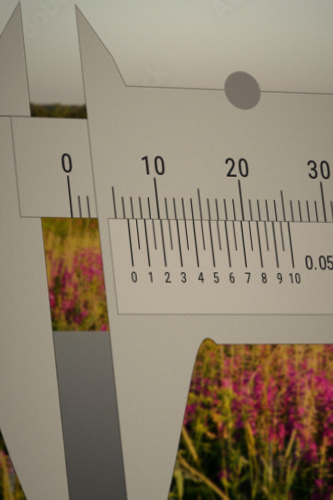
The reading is {"value": 6.4, "unit": "mm"}
